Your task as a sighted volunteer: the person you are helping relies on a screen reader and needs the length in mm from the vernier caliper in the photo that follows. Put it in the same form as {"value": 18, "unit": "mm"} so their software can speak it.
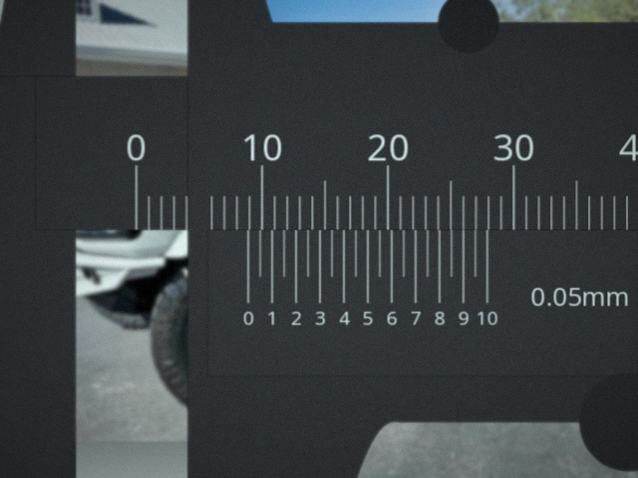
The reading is {"value": 8.9, "unit": "mm"}
